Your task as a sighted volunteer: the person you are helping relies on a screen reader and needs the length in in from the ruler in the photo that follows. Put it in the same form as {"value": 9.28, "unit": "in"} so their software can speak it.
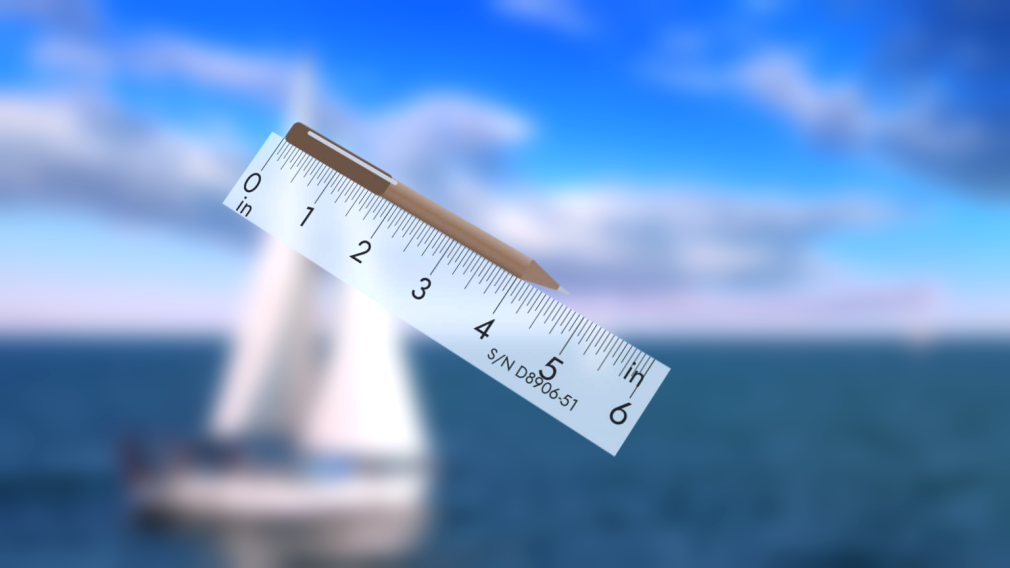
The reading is {"value": 4.6875, "unit": "in"}
